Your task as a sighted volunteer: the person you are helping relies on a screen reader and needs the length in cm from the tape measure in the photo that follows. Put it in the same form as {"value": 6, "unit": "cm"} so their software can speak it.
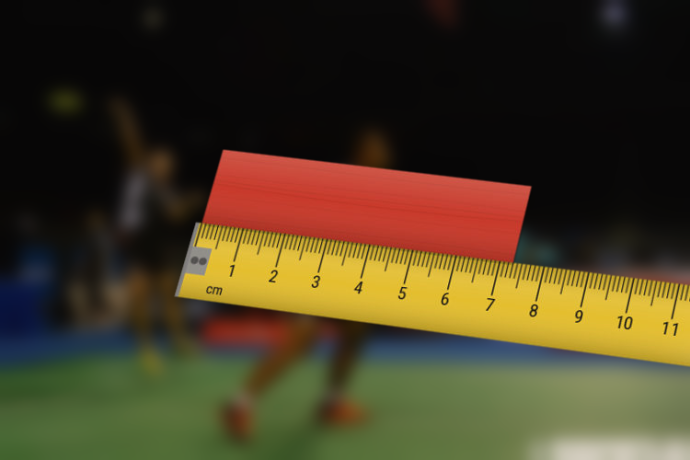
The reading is {"value": 7.3, "unit": "cm"}
